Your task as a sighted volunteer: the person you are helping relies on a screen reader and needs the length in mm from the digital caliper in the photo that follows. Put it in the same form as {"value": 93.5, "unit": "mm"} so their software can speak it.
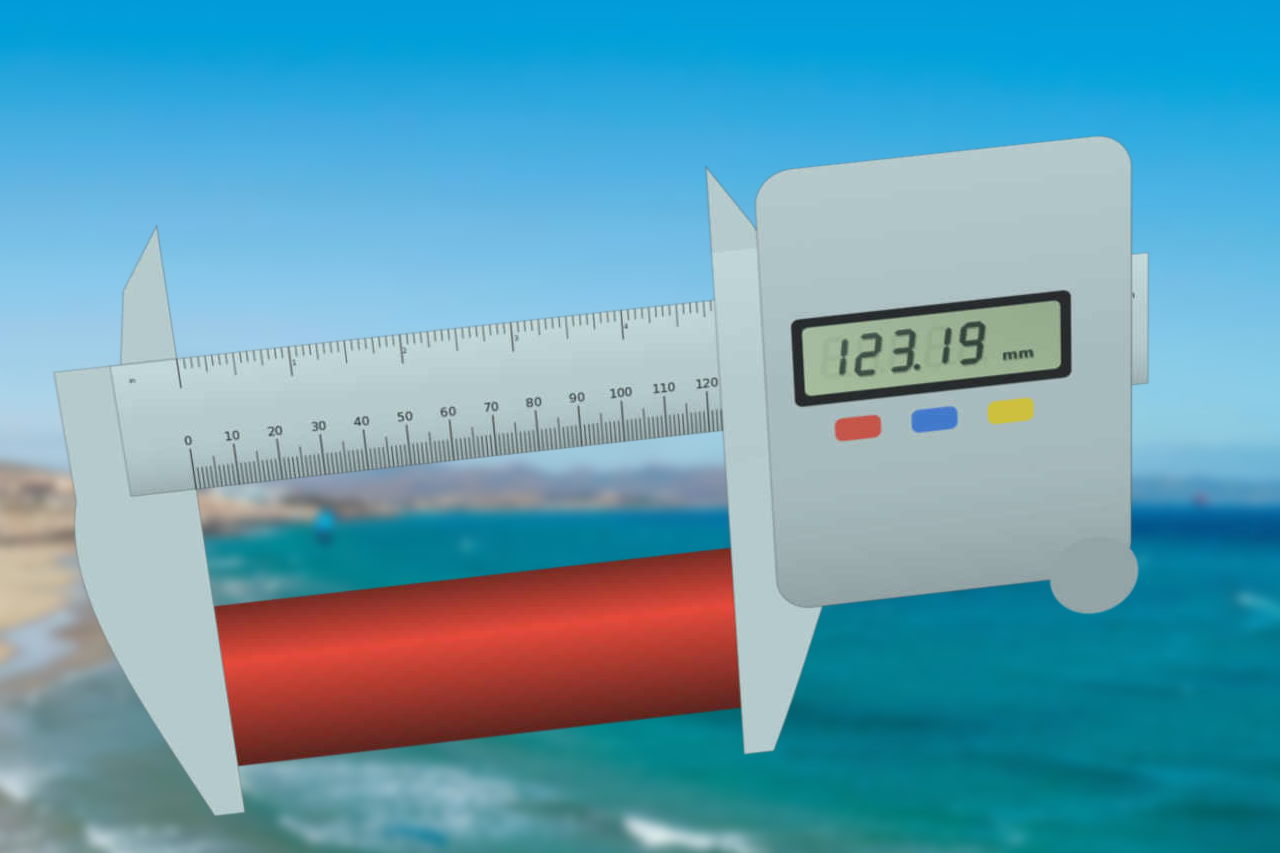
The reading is {"value": 123.19, "unit": "mm"}
